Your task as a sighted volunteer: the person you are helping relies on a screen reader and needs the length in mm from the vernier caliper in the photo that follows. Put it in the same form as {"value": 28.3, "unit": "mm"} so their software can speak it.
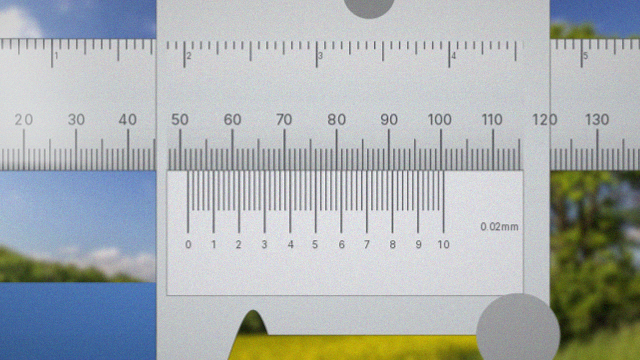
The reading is {"value": 51.5, "unit": "mm"}
